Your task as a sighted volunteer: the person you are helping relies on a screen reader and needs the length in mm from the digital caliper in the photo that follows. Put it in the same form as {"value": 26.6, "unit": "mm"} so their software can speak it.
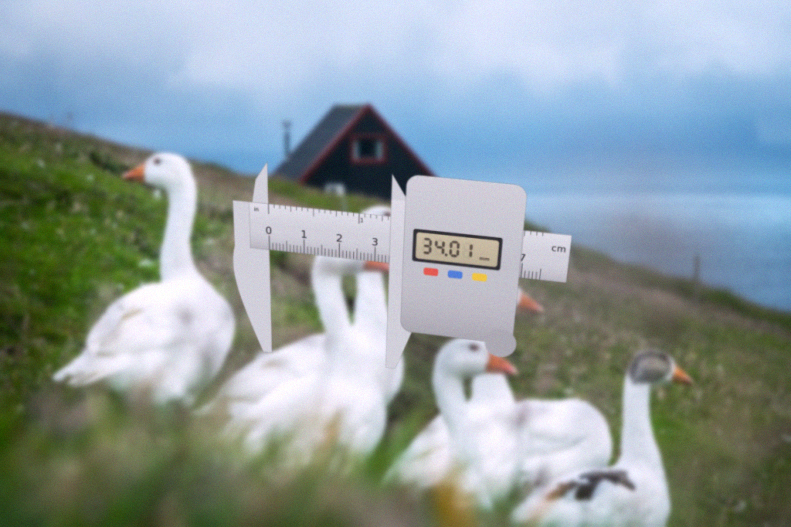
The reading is {"value": 34.01, "unit": "mm"}
